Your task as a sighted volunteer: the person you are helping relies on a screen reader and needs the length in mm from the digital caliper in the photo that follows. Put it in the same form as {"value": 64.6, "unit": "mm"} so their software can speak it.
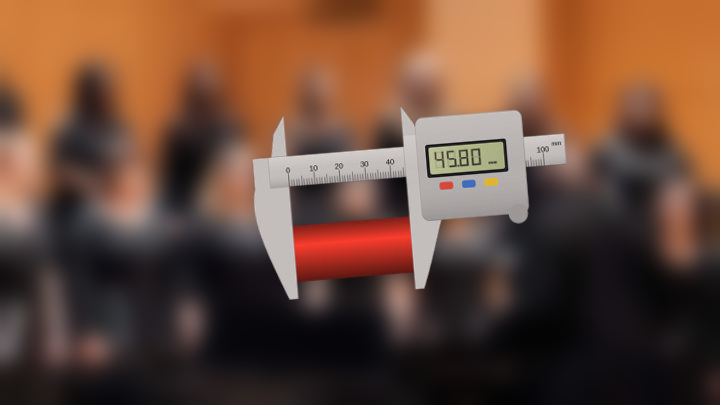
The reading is {"value": 45.80, "unit": "mm"}
